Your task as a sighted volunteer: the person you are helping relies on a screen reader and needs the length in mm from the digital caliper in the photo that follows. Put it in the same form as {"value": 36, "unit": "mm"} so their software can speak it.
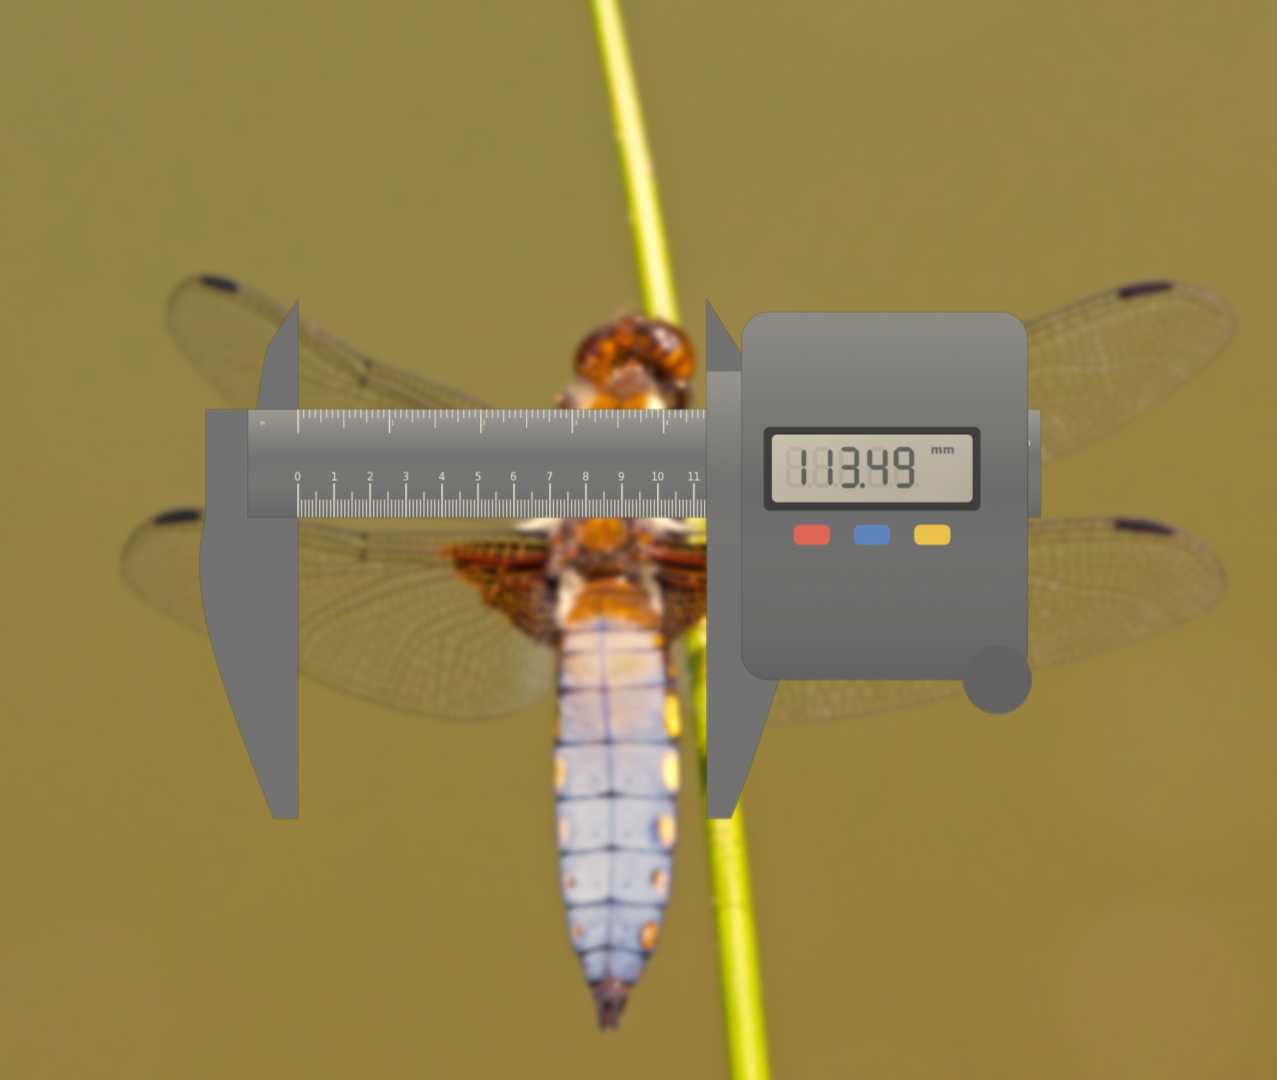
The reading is {"value": 113.49, "unit": "mm"}
